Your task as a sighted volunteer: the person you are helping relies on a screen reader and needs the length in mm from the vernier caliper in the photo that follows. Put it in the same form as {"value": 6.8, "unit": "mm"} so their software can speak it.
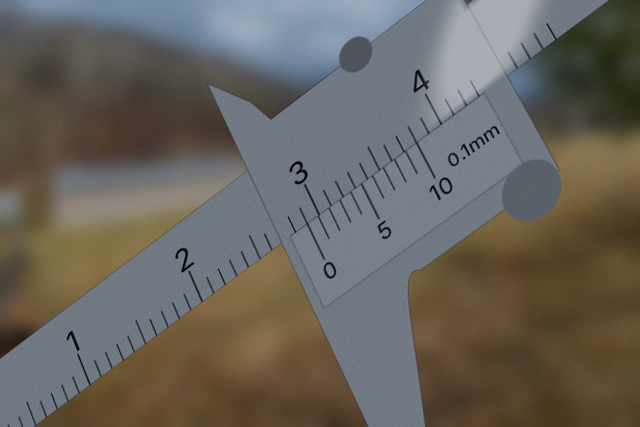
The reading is {"value": 29.0, "unit": "mm"}
